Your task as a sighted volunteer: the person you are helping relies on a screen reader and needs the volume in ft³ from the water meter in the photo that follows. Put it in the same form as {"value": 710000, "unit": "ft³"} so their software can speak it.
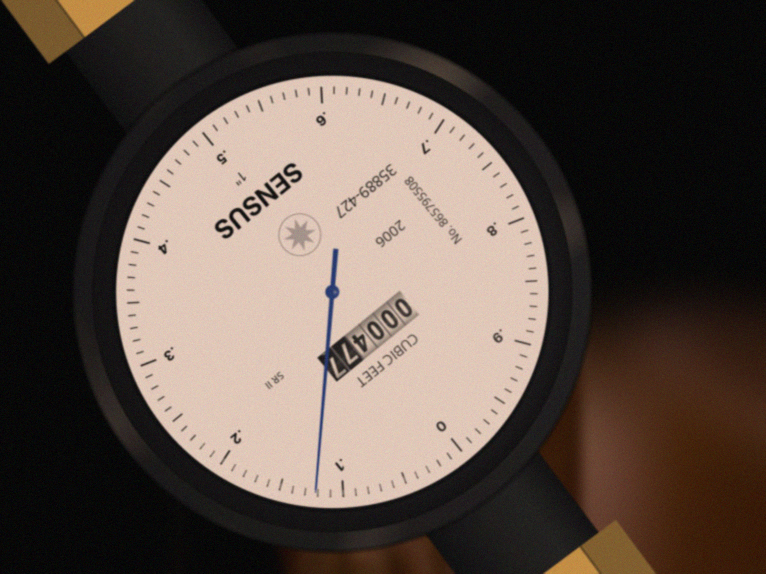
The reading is {"value": 477.12, "unit": "ft³"}
